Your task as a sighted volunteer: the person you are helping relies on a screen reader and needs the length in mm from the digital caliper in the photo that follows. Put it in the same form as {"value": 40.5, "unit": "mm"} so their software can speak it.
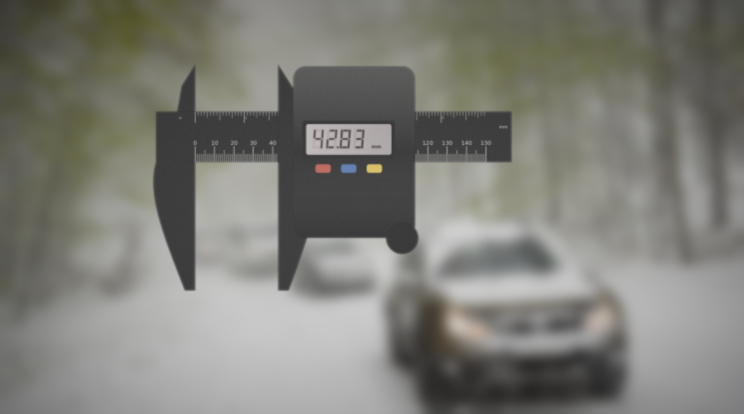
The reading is {"value": 42.83, "unit": "mm"}
